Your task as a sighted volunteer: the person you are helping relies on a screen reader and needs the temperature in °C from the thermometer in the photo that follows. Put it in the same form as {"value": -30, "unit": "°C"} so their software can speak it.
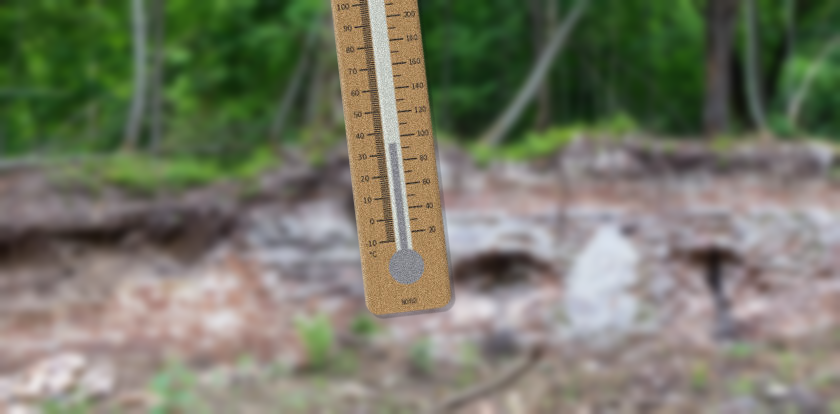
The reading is {"value": 35, "unit": "°C"}
